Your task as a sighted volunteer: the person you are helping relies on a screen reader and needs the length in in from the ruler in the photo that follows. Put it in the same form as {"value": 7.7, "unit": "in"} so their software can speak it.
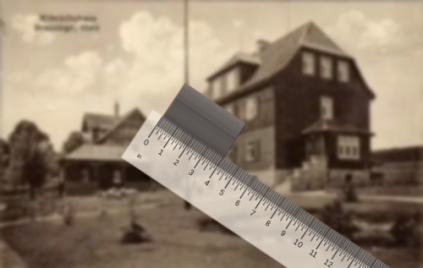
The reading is {"value": 4, "unit": "in"}
